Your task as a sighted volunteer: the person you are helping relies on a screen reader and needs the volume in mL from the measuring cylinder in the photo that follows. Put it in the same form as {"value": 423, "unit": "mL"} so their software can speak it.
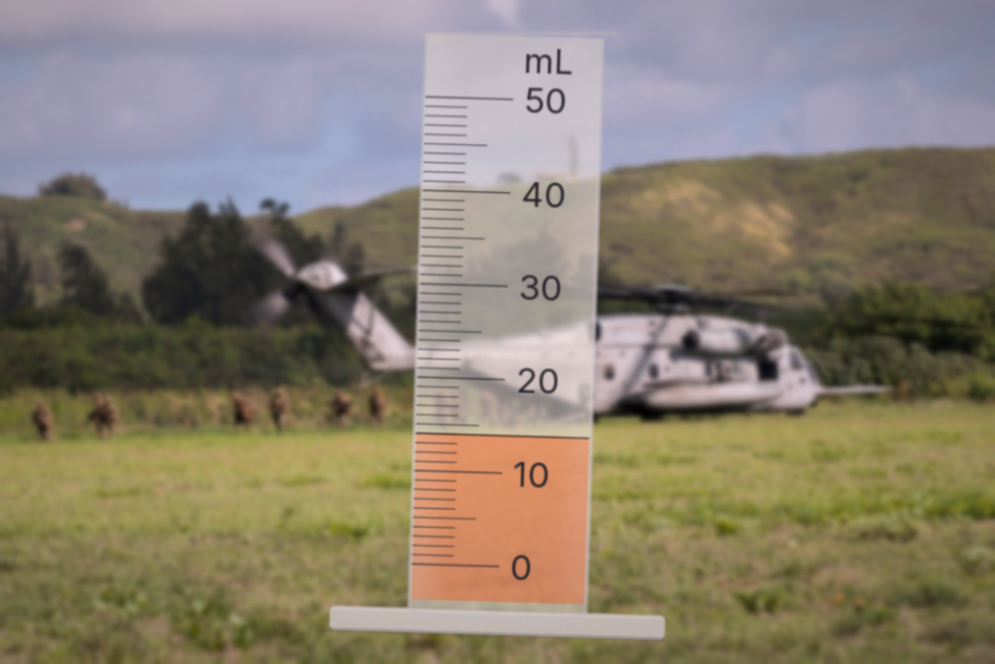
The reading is {"value": 14, "unit": "mL"}
